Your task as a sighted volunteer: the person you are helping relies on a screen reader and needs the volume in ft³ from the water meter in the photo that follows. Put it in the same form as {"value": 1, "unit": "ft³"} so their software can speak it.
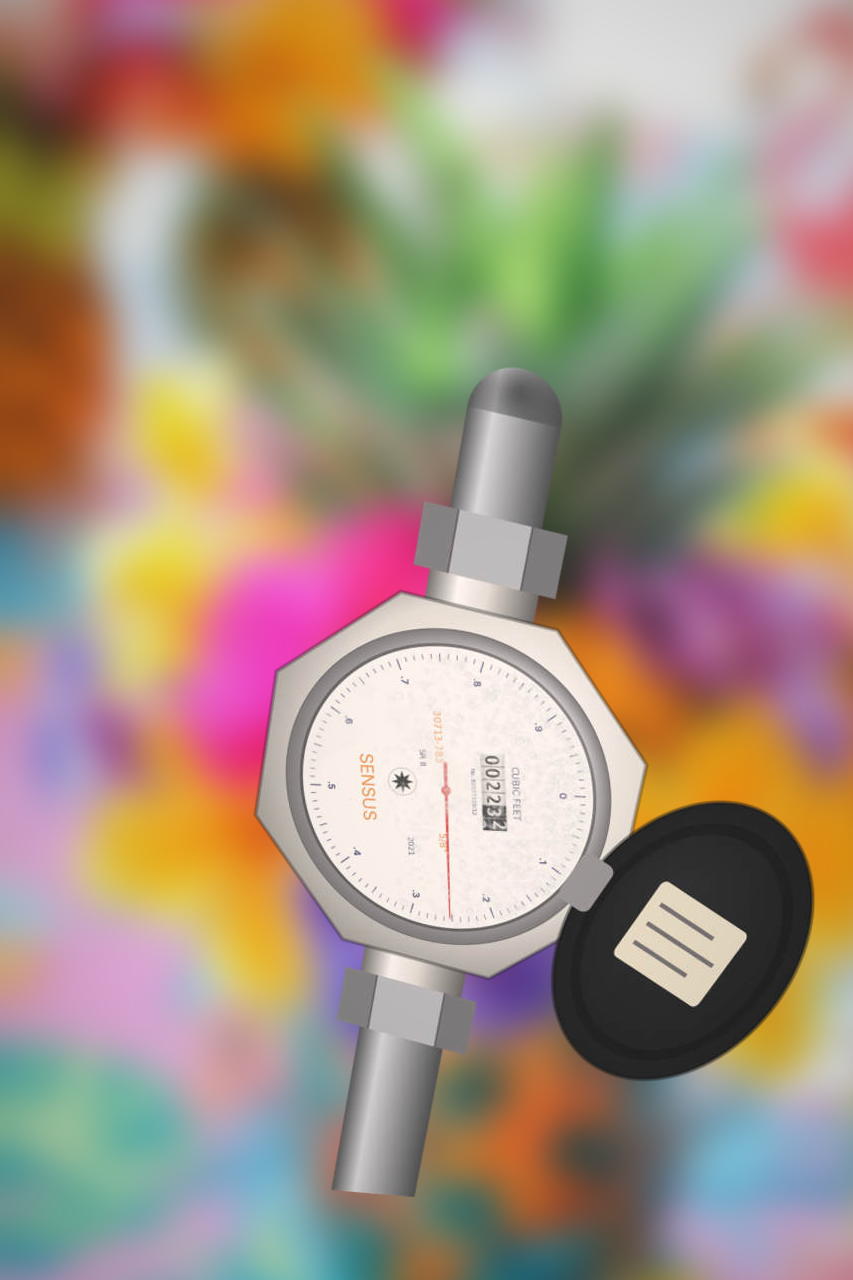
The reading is {"value": 2232.25, "unit": "ft³"}
